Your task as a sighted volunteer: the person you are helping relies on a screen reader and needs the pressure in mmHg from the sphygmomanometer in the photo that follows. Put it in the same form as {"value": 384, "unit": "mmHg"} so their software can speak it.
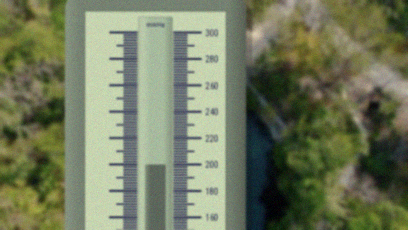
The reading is {"value": 200, "unit": "mmHg"}
